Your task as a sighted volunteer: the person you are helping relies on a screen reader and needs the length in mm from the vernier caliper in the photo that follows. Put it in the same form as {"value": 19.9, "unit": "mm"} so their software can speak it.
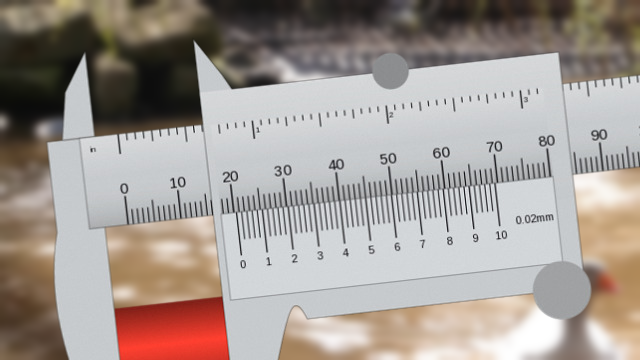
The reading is {"value": 20.5, "unit": "mm"}
